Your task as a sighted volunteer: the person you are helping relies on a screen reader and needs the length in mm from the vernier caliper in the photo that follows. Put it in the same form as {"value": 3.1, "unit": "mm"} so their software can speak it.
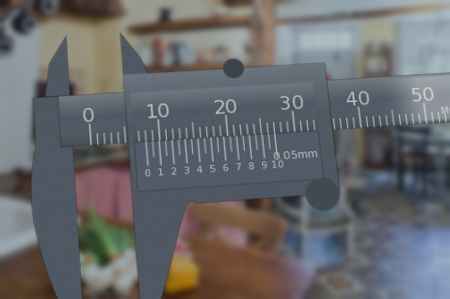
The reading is {"value": 8.0, "unit": "mm"}
